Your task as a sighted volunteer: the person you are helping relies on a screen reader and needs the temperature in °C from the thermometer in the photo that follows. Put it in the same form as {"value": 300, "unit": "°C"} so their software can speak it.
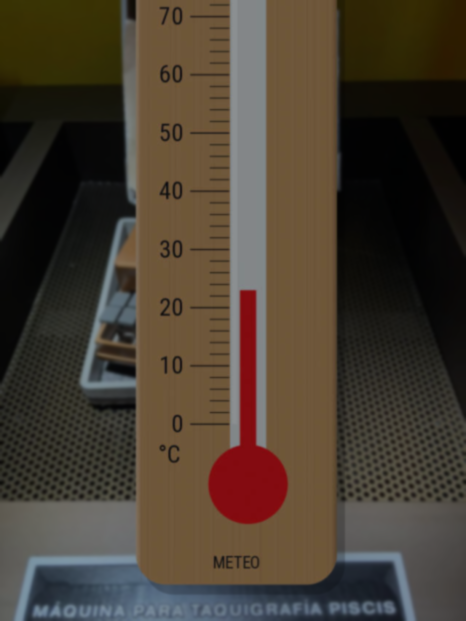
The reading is {"value": 23, "unit": "°C"}
